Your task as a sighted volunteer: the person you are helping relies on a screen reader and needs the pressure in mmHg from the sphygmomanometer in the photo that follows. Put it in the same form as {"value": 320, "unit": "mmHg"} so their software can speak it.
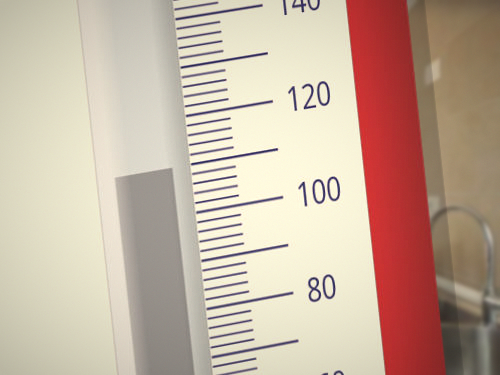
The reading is {"value": 110, "unit": "mmHg"}
